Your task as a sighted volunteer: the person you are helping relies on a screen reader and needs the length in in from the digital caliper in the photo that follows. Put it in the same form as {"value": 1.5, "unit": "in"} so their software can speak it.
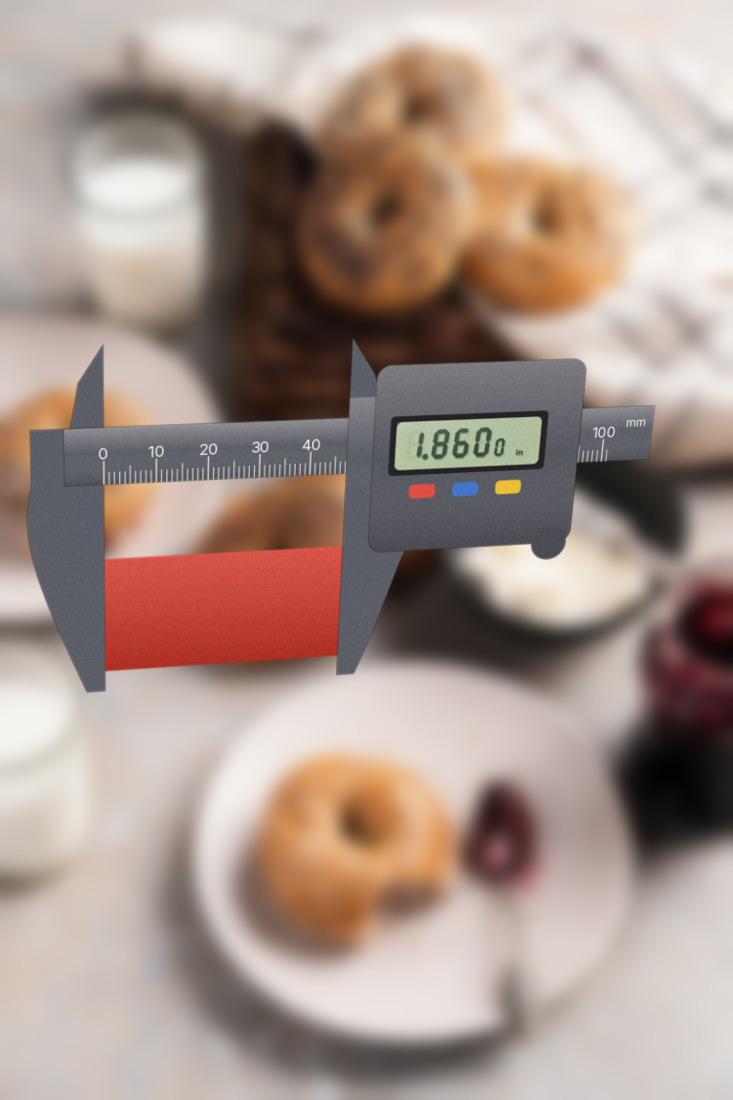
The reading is {"value": 1.8600, "unit": "in"}
